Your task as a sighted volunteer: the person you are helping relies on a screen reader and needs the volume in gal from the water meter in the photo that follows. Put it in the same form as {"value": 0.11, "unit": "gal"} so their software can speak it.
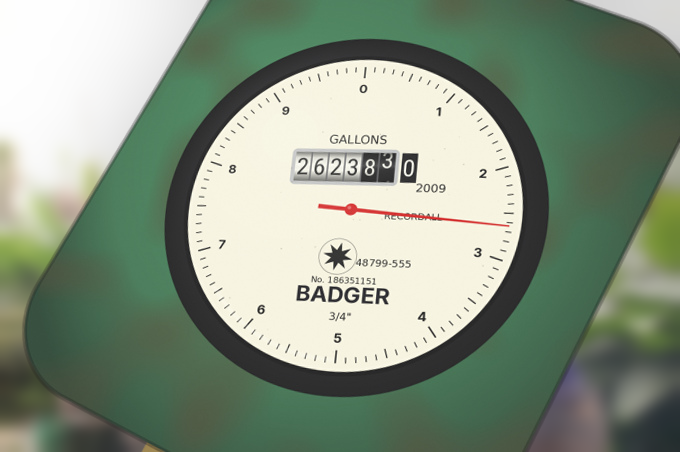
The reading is {"value": 2623832.6, "unit": "gal"}
